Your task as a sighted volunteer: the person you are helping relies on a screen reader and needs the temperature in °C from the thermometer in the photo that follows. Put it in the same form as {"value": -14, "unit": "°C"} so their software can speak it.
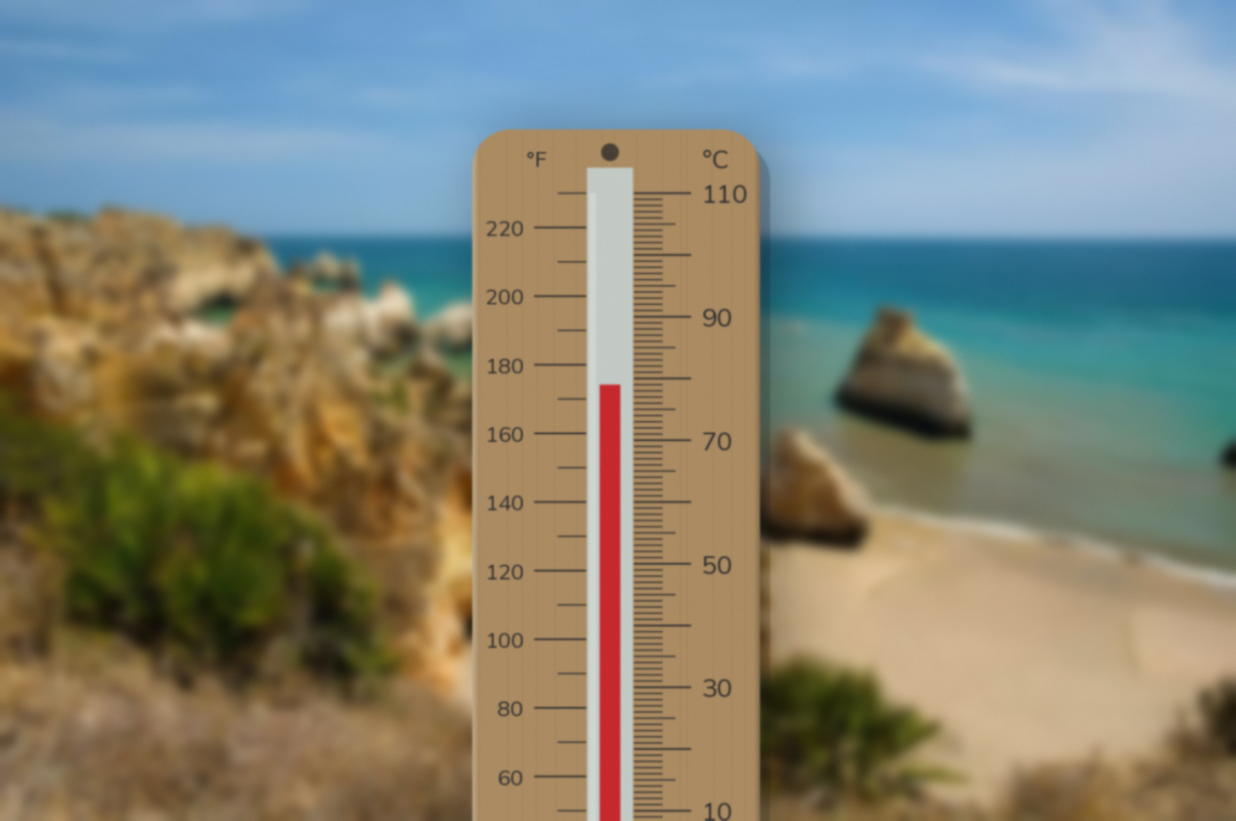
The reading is {"value": 79, "unit": "°C"}
